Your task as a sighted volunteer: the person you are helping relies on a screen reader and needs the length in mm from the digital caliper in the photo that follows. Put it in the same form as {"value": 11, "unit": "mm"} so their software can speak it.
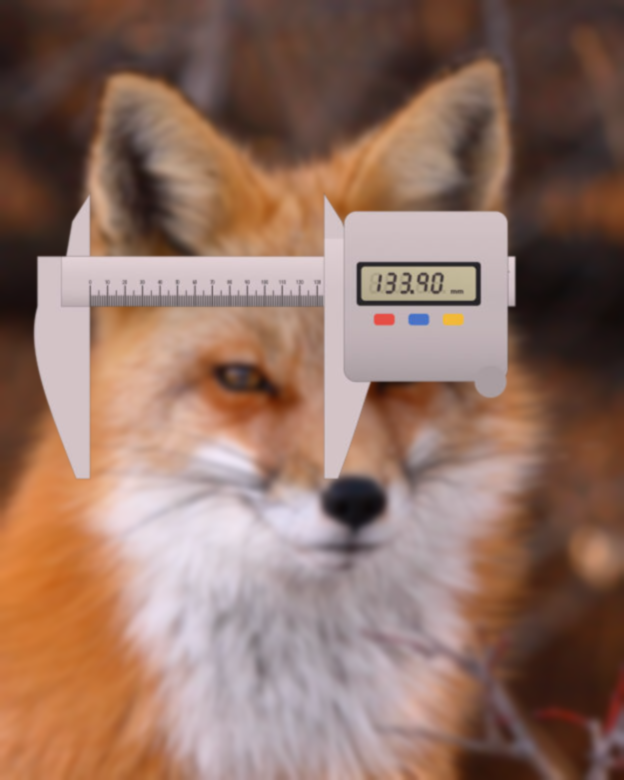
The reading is {"value": 133.90, "unit": "mm"}
